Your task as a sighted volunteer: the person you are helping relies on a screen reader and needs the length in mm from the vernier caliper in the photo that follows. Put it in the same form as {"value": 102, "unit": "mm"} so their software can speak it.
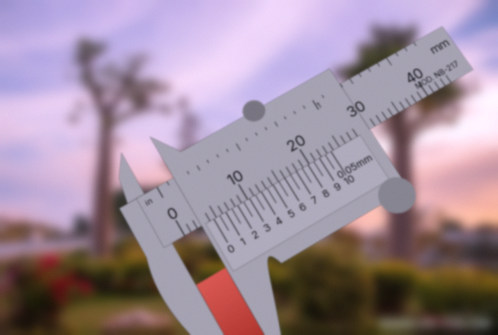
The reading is {"value": 4.6, "unit": "mm"}
